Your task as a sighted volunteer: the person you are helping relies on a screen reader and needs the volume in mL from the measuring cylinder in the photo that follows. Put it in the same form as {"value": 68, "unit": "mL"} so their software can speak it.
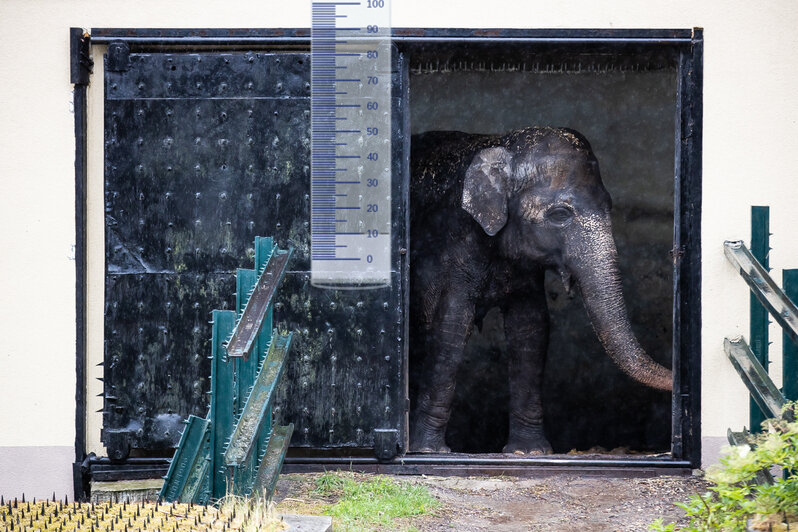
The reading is {"value": 10, "unit": "mL"}
